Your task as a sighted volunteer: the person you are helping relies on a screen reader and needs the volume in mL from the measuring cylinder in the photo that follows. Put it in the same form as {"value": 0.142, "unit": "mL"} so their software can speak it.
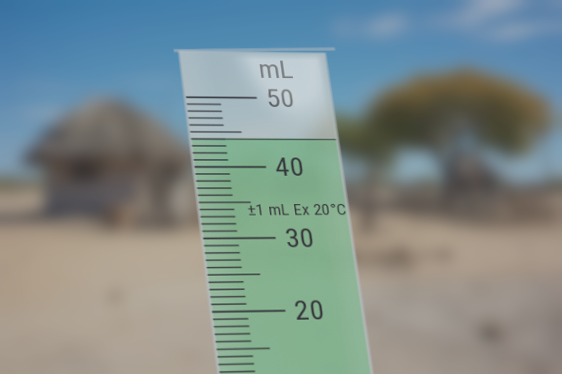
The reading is {"value": 44, "unit": "mL"}
